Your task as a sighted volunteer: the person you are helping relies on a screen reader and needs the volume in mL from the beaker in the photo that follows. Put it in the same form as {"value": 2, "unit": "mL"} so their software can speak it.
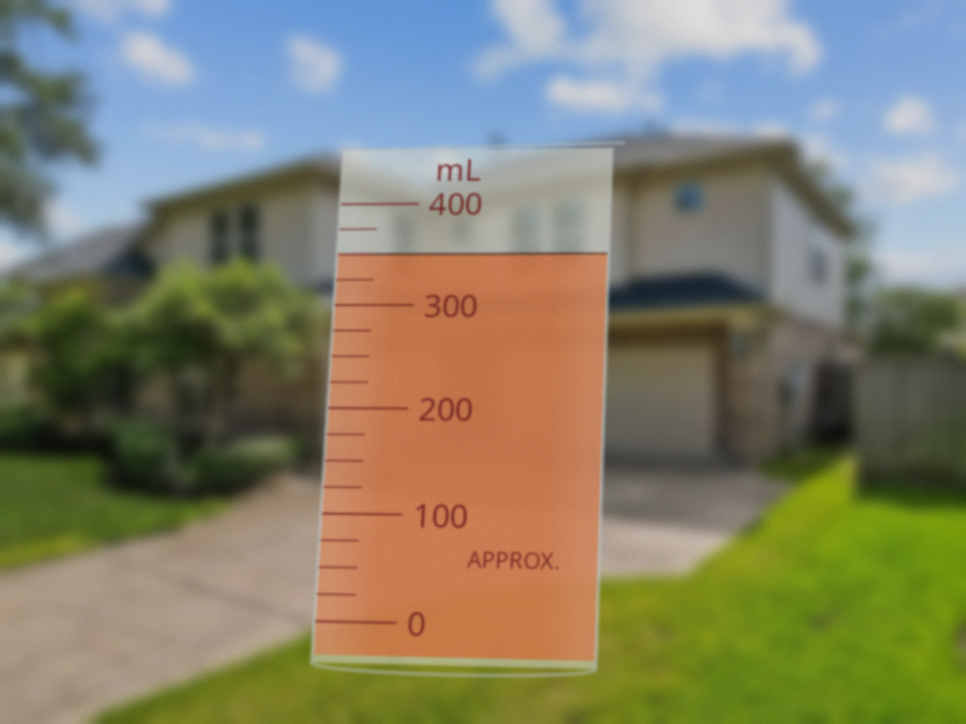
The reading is {"value": 350, "unit": "mL"}
